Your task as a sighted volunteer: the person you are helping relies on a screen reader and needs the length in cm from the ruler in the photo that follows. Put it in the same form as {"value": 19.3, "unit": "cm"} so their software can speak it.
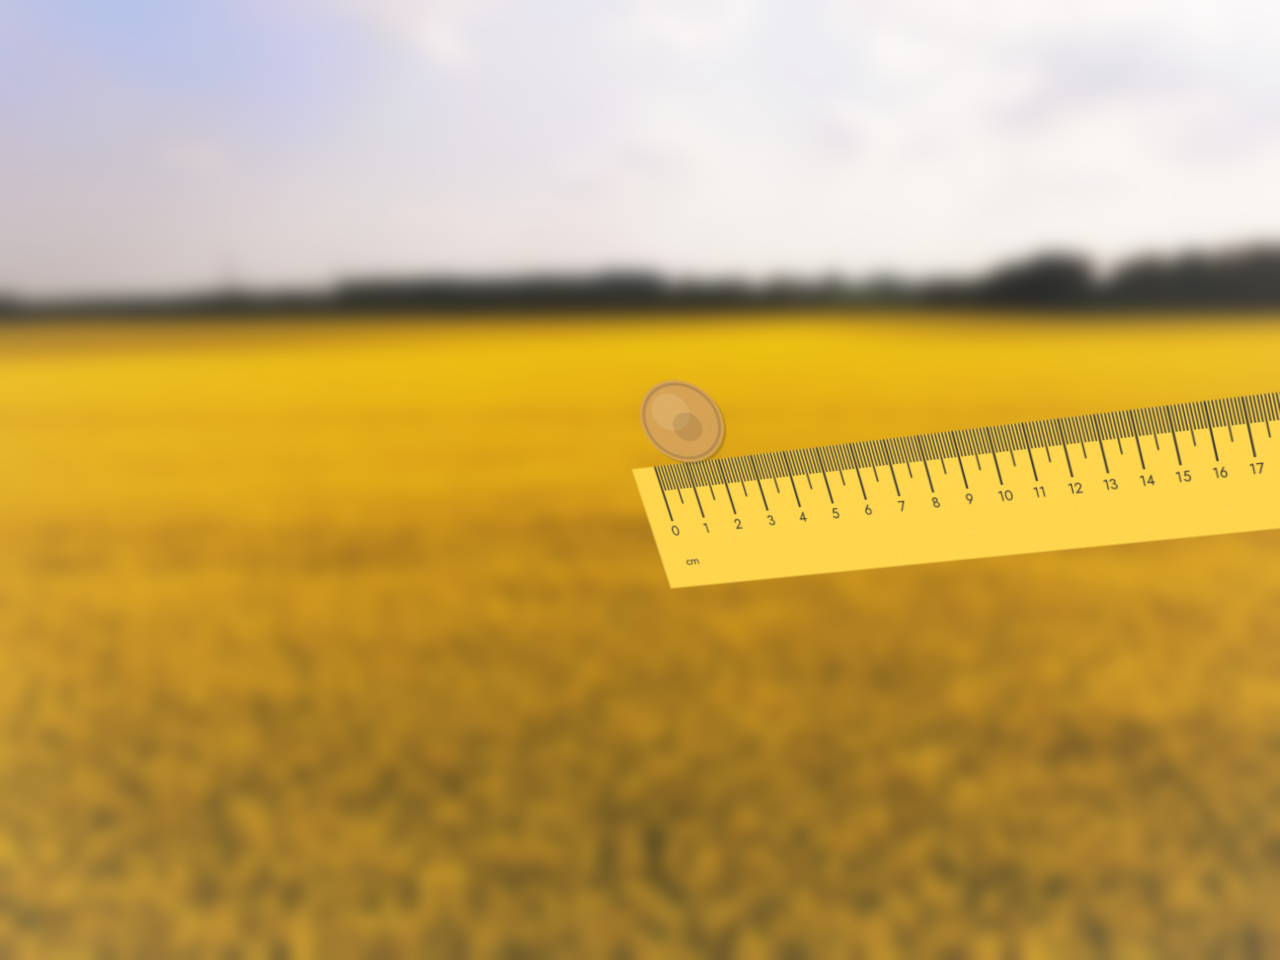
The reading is {"value": 2.5, "unit": "cm"}
